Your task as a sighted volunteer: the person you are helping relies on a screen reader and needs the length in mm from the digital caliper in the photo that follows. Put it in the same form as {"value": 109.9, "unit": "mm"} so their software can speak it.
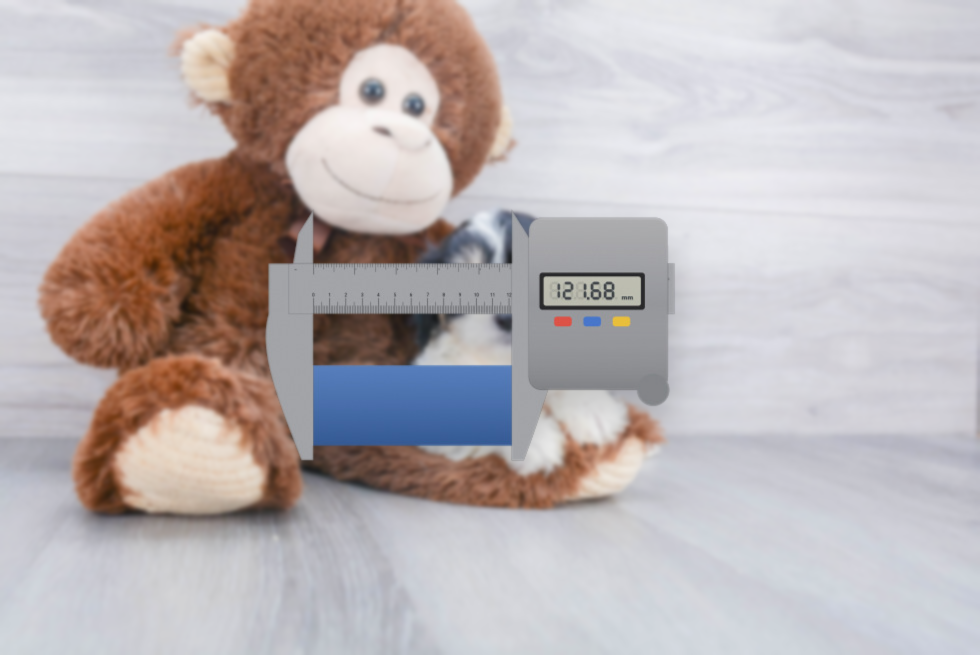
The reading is {"value": 121.68, "unit": "mm"}
